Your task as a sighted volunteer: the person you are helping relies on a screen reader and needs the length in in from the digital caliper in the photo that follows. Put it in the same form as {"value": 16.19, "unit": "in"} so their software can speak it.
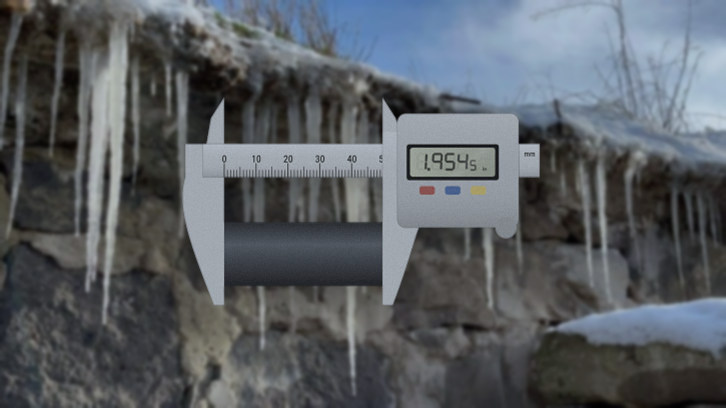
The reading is {"value": 1.9545, "unit": "in"}
